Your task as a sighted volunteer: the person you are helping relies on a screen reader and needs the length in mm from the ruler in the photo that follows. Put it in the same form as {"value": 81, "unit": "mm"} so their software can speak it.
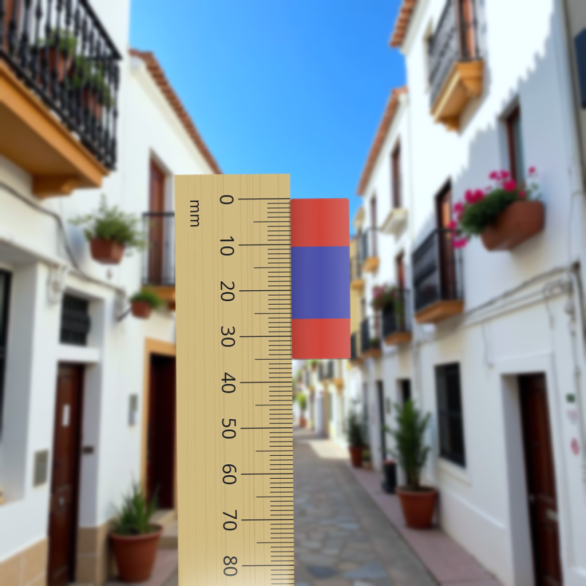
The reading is {"value": 35, "unit": "mm"}
